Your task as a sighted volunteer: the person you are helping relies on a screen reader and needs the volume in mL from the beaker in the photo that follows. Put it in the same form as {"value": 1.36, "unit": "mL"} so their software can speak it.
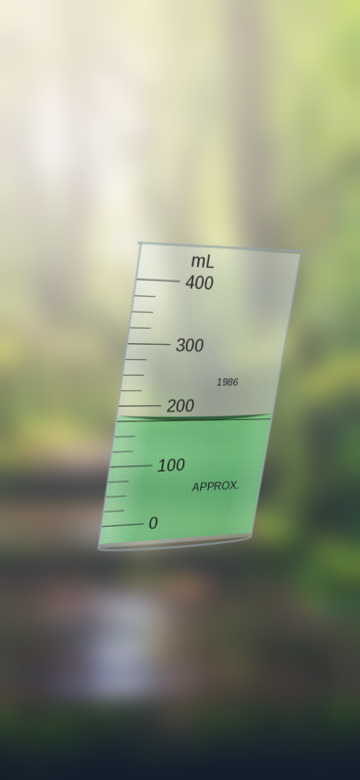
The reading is {"value": 175, "unit": "mL"}
